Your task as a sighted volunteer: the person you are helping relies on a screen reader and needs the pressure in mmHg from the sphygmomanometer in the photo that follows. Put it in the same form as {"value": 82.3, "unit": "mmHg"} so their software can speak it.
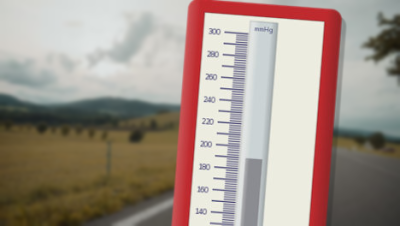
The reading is {"value": 190, "unit": "mmHg"}
